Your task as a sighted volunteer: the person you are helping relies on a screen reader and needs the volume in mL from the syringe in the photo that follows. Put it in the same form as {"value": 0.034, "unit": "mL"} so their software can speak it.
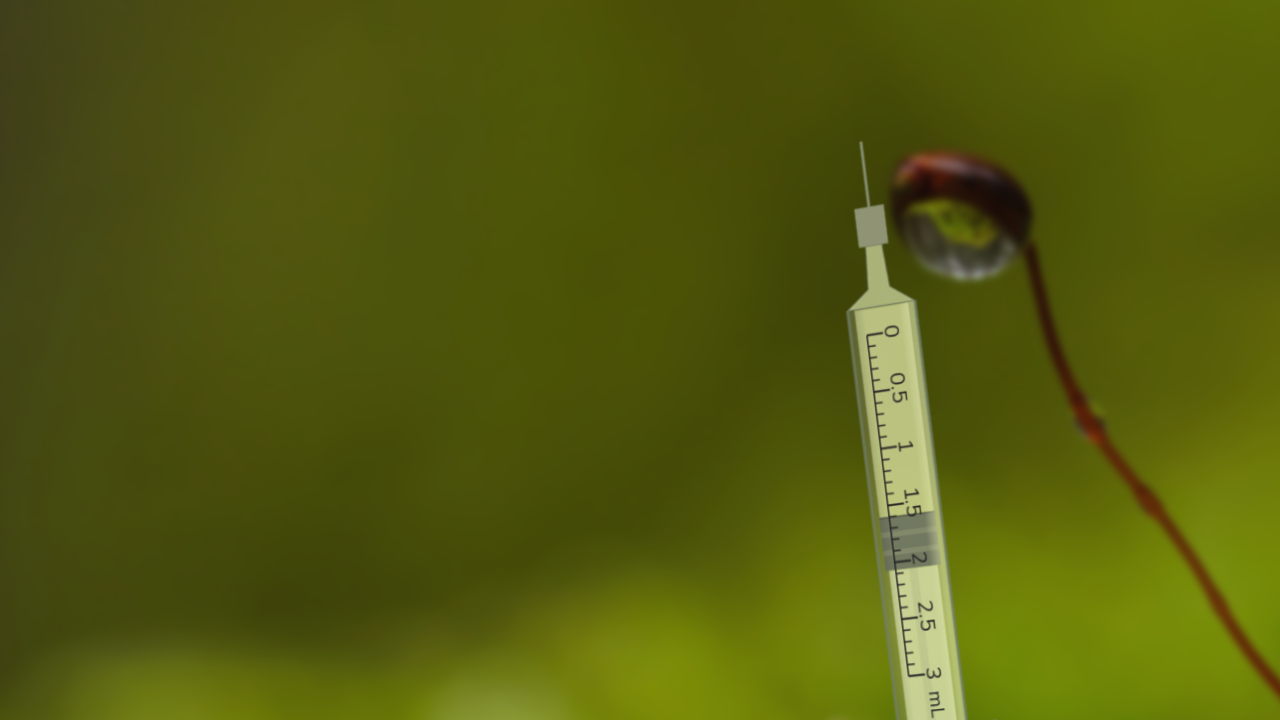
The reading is {"value": 1.6, "unit": "mL"}
